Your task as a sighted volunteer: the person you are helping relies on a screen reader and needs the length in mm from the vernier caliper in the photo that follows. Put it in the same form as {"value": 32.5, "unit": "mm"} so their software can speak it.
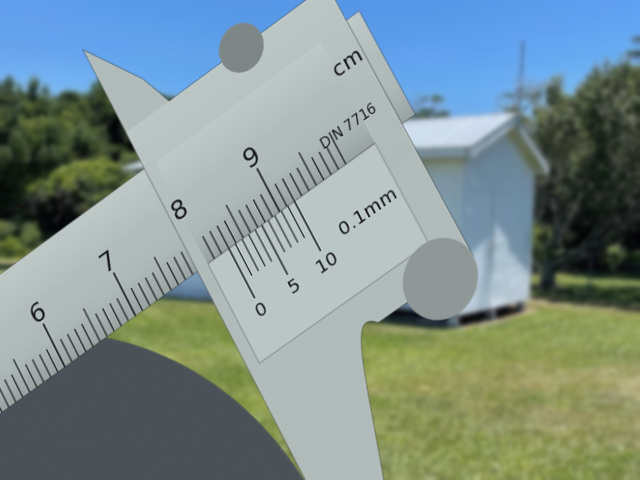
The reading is {"value": 83.0, "unit": "mm"}
